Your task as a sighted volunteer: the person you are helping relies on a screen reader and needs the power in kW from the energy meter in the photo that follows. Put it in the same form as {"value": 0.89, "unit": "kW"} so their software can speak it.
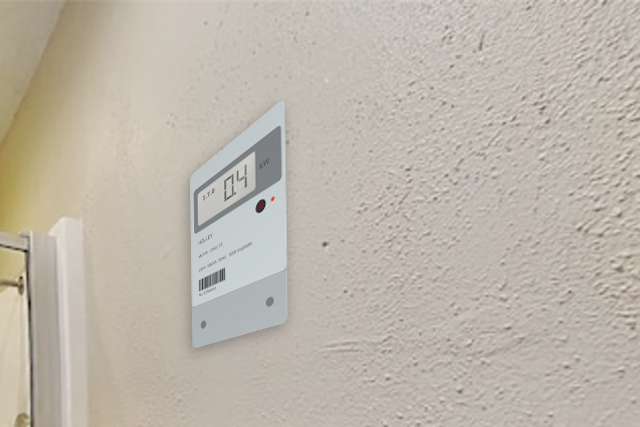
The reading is {"value": 0.4, "unit": "kW"}
